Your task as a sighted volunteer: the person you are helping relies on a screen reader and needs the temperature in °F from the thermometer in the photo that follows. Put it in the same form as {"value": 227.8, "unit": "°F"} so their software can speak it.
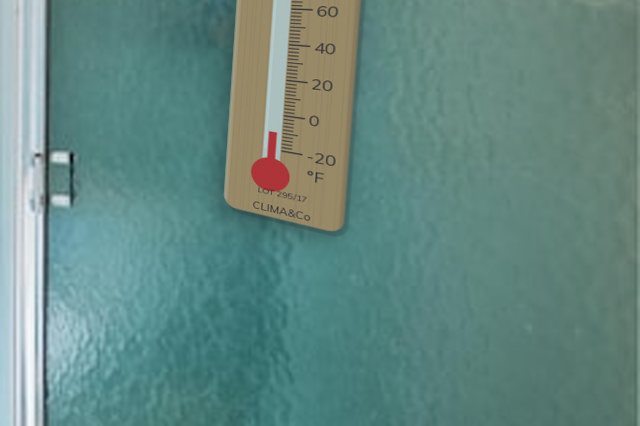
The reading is {"value": -10, "unit": "°F"}
